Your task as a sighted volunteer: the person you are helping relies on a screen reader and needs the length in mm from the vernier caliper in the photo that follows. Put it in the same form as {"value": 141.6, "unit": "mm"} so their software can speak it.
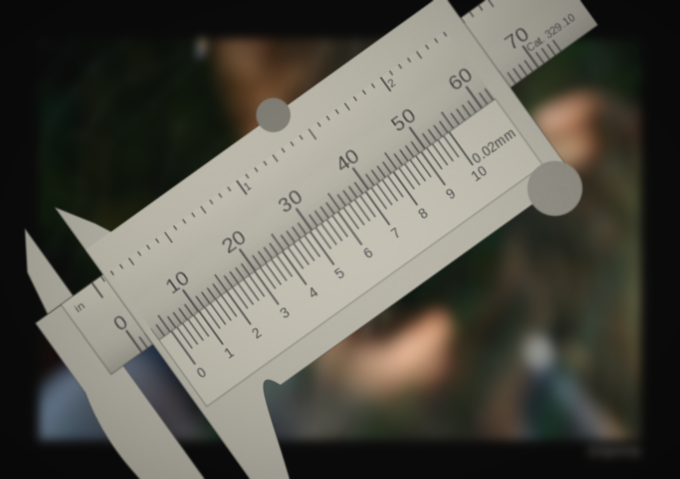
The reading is {"value": 5.2, "unit": "mm"}
